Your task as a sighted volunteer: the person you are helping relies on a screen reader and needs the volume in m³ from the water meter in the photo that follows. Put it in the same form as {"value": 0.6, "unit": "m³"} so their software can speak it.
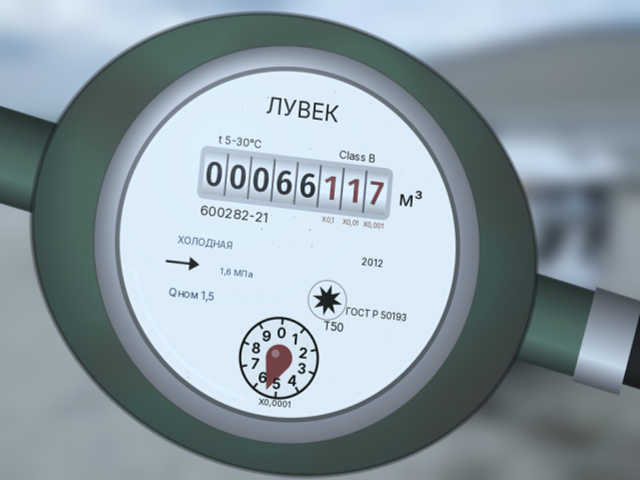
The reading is {"value": 66.1175, "unit": "m³"}
